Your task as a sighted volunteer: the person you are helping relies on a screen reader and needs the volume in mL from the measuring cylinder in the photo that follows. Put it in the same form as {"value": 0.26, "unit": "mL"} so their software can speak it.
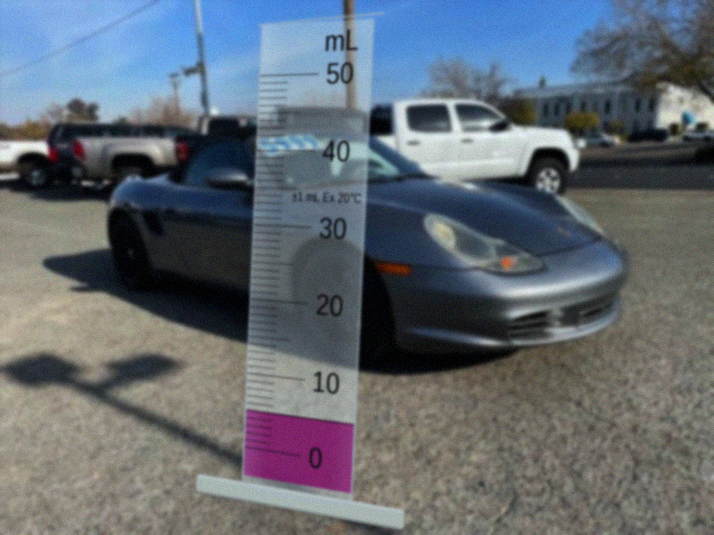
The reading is {"value": 5, "unit": "mL"}
